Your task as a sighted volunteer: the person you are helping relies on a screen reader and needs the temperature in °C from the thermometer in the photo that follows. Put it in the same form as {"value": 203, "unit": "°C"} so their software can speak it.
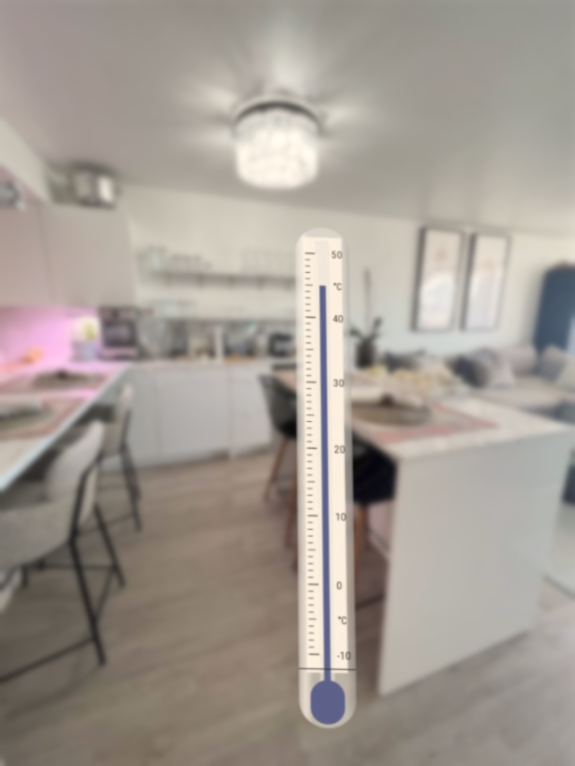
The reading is {"value": 45, "unit": "°C"}
